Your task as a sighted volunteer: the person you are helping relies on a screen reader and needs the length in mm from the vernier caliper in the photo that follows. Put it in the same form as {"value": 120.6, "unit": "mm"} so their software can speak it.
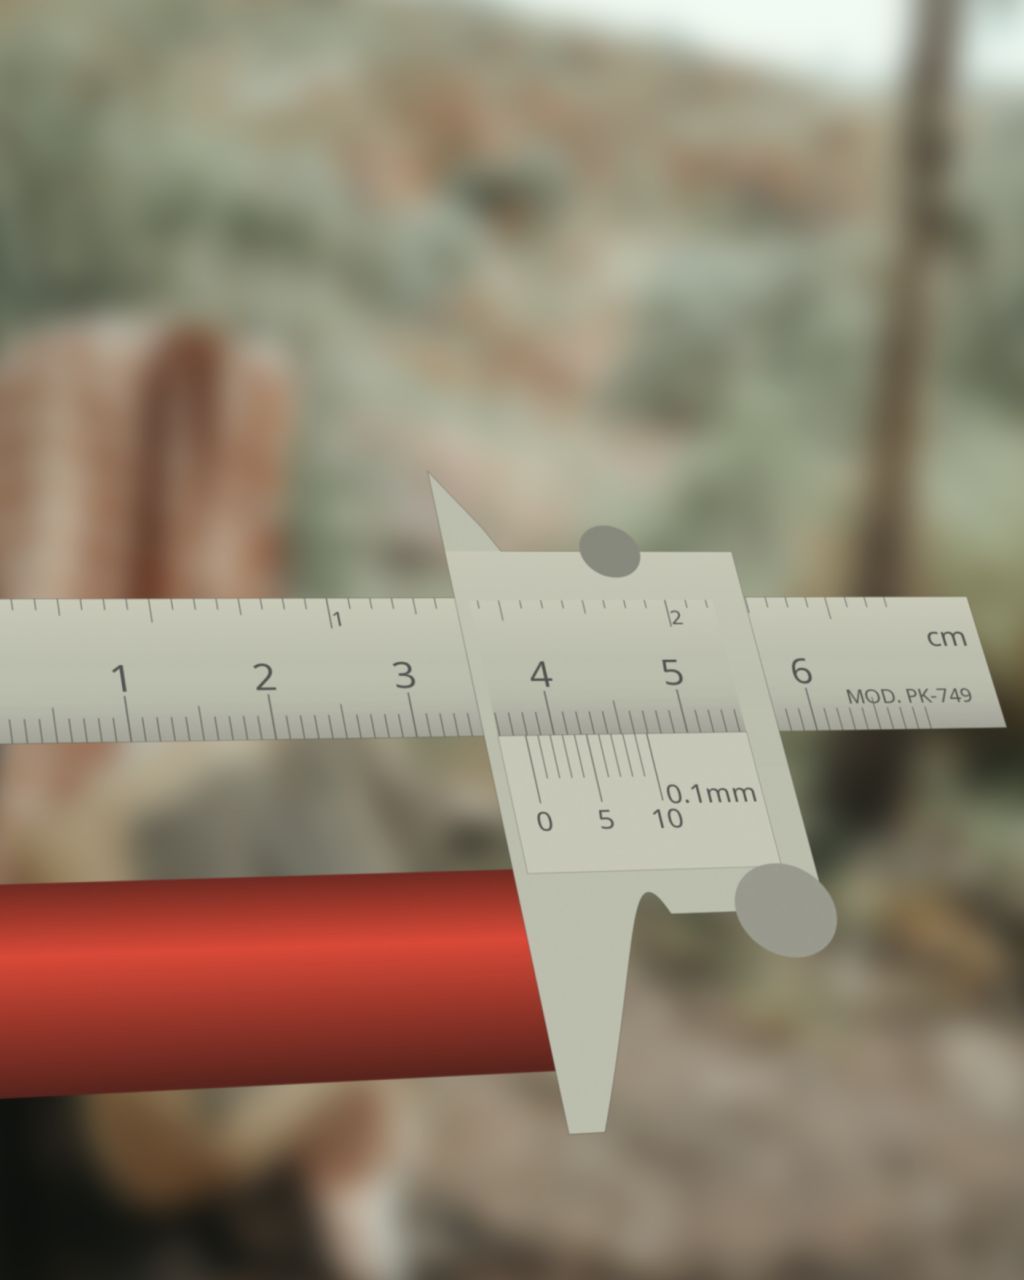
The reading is {"value": 37.9, "unit": "mm"}
